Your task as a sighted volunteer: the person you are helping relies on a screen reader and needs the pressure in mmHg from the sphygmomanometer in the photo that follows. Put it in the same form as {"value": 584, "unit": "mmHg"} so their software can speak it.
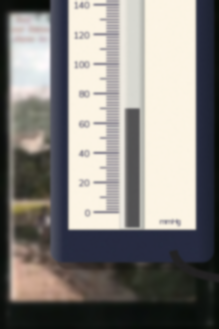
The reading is {"value": 70, "unit": "mmHg"}
